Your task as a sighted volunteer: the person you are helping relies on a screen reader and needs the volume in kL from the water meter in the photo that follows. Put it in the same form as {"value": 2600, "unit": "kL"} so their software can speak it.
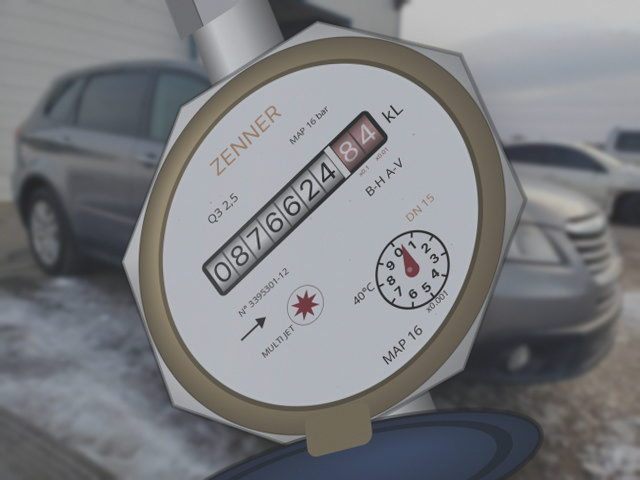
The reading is {"value": 876624.840, "unit": "kL"}
